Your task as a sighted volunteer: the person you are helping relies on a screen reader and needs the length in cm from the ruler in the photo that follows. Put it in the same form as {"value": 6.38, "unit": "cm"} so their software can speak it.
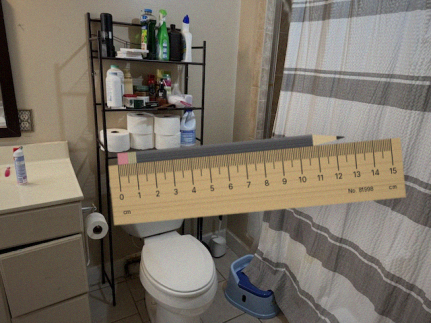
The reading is {"value": 12.5, "unit": "cm"}
